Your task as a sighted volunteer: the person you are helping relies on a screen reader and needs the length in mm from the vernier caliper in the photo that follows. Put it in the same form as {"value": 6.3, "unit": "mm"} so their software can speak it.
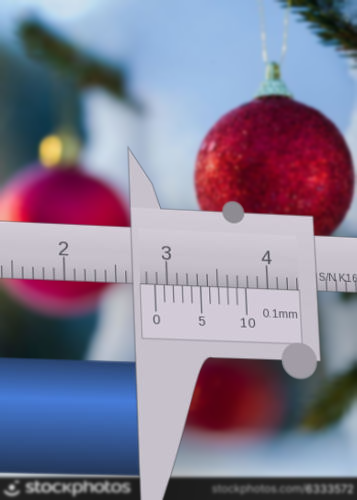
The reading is {"value": 28.8, "unit": "mm"}
